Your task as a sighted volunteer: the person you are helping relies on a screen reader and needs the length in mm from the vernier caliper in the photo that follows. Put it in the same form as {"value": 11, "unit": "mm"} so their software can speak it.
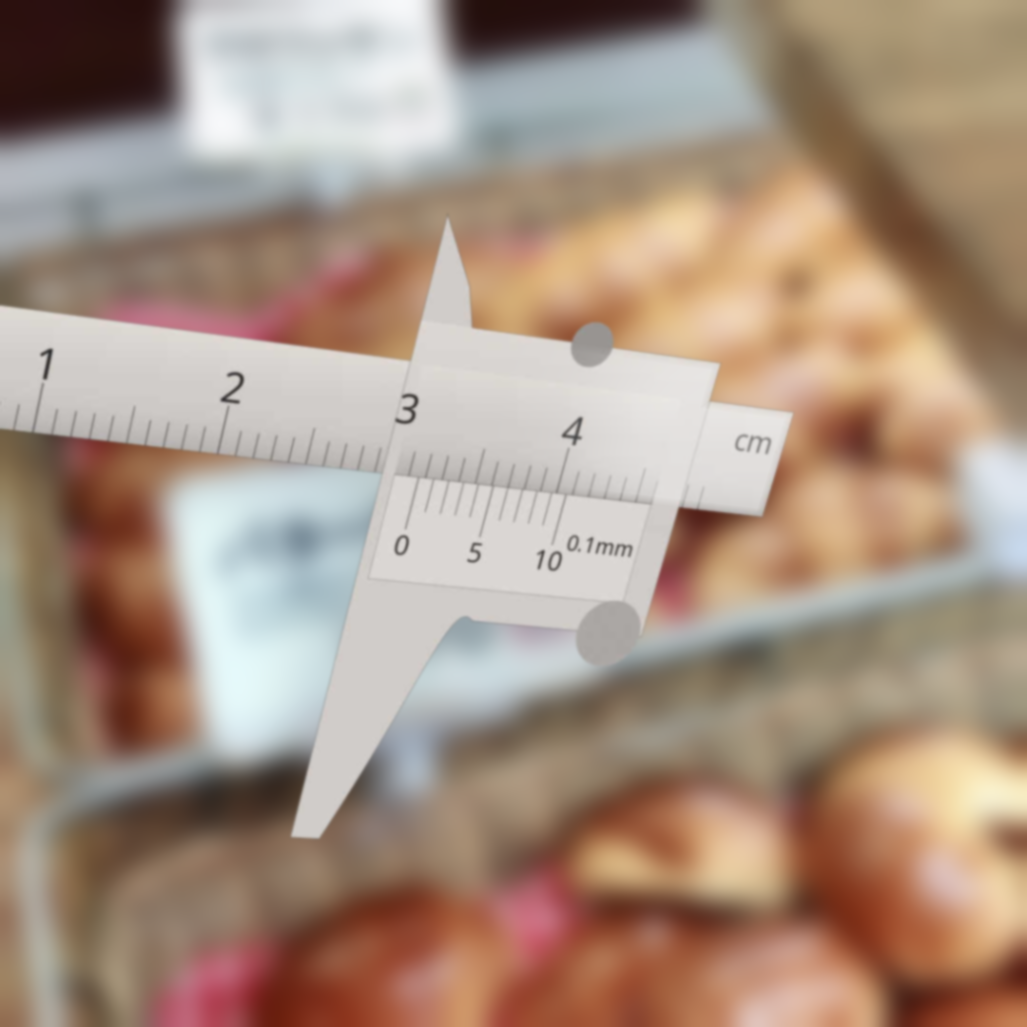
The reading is {"value": 31.6, "unit": "mm"}
